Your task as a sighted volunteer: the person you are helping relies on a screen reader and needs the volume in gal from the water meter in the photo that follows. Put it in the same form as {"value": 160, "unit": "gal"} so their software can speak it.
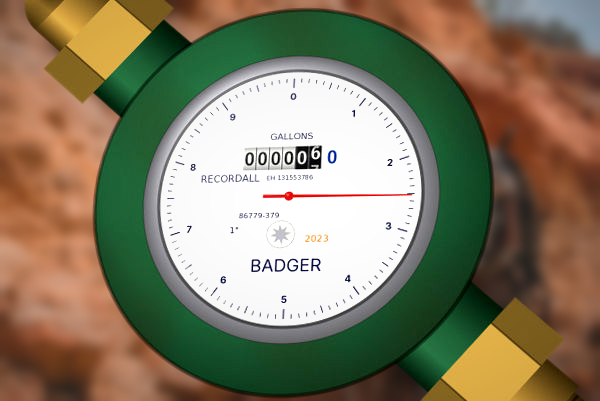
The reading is {"value": 62.5, "unit": "gal"}
